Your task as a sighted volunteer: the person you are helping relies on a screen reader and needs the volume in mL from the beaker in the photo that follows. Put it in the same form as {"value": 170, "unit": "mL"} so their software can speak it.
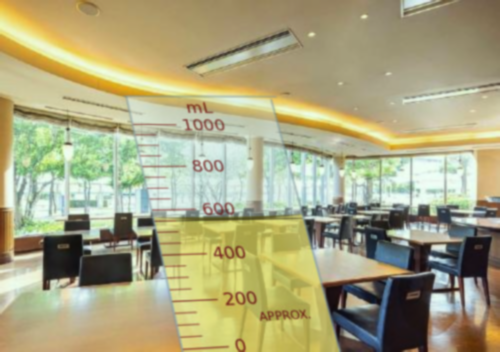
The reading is {"value": 550, "unit": "mL"}
